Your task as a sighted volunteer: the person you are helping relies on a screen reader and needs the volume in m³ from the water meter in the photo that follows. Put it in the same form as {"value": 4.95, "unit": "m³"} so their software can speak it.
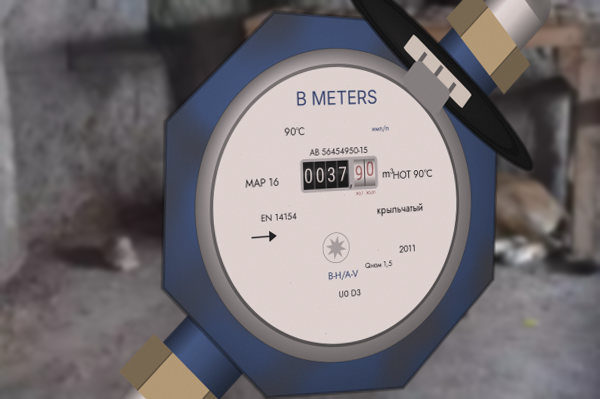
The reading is {"value": 37.90, "unit": "m³"}
